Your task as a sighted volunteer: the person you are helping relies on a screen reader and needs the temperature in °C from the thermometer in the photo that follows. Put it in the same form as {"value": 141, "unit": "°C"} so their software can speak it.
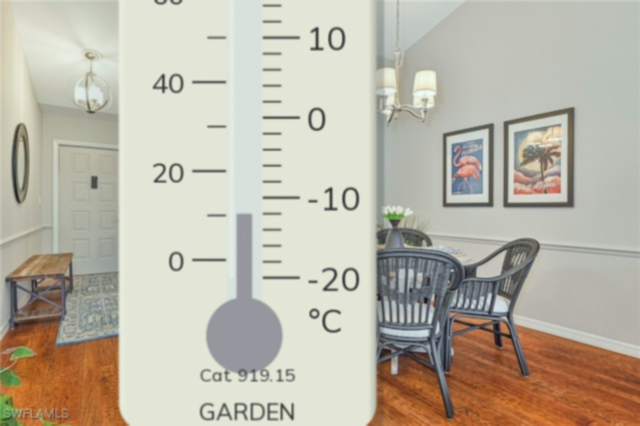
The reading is {"value": -12, "unit": "°C"}
